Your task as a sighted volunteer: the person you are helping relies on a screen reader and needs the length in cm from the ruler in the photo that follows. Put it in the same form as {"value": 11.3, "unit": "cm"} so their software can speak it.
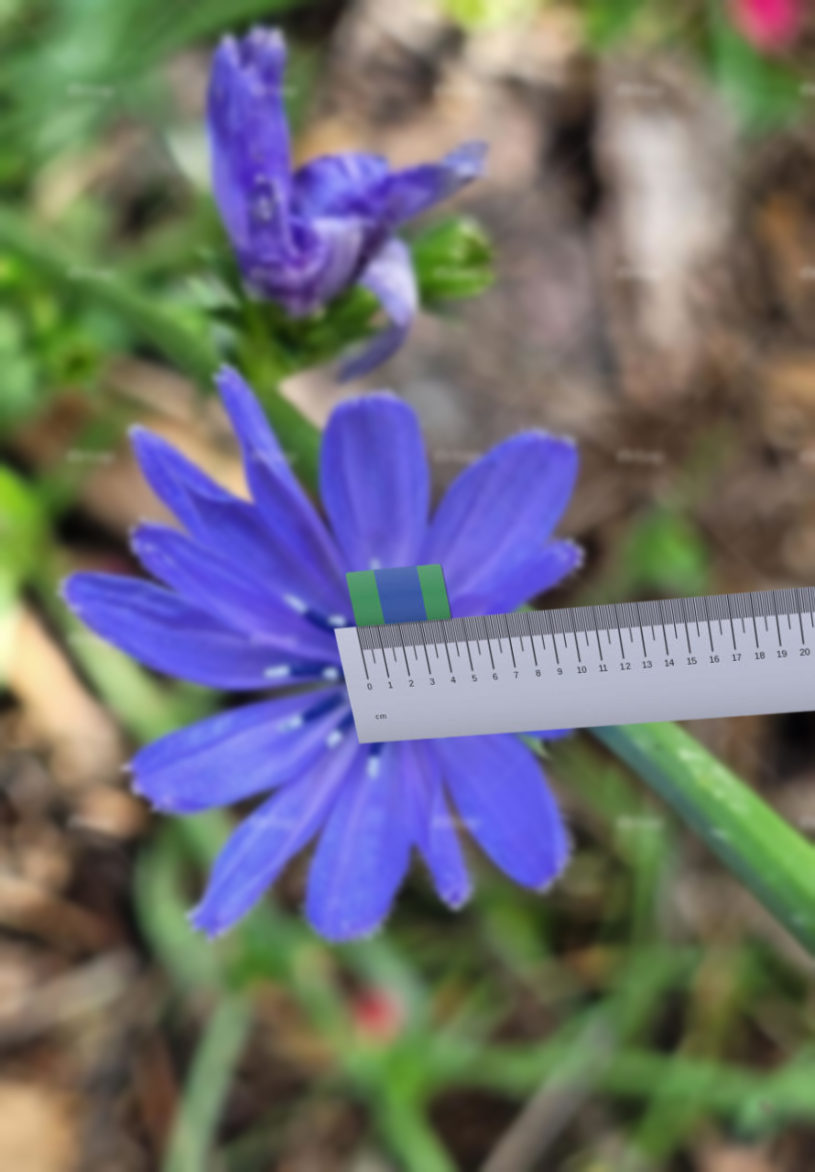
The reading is {"value": 4.5, "unit": "cm"}
